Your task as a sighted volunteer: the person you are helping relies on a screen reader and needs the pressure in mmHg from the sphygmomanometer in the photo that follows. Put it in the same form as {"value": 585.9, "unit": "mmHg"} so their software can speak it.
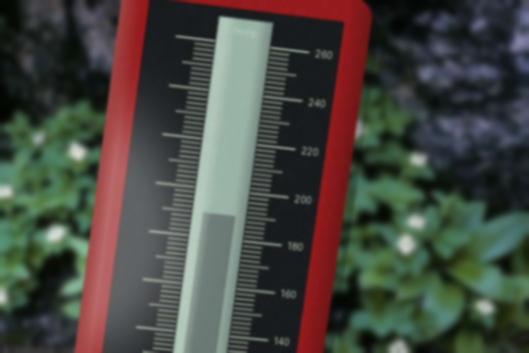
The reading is {"value": 190, "unit": "mmHg"}
